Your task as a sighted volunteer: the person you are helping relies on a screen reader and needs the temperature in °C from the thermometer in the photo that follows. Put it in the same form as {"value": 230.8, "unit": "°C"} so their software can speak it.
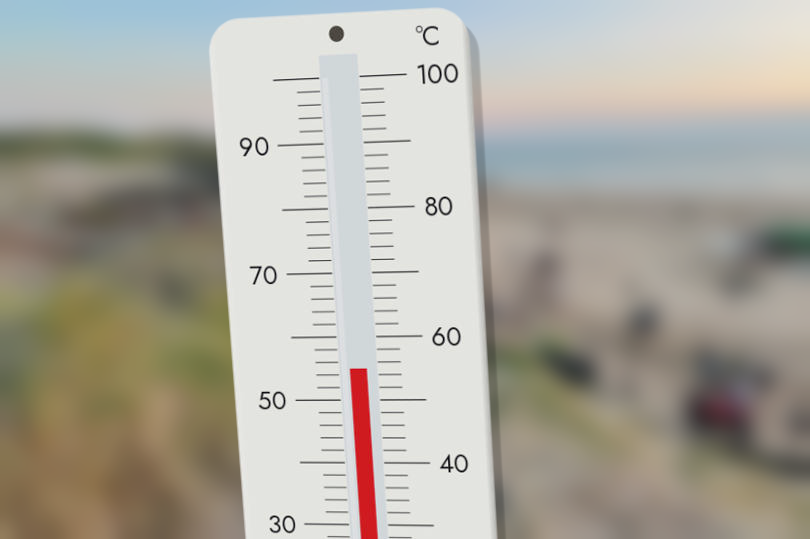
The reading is {"value": 55, "unit": "°C"}
